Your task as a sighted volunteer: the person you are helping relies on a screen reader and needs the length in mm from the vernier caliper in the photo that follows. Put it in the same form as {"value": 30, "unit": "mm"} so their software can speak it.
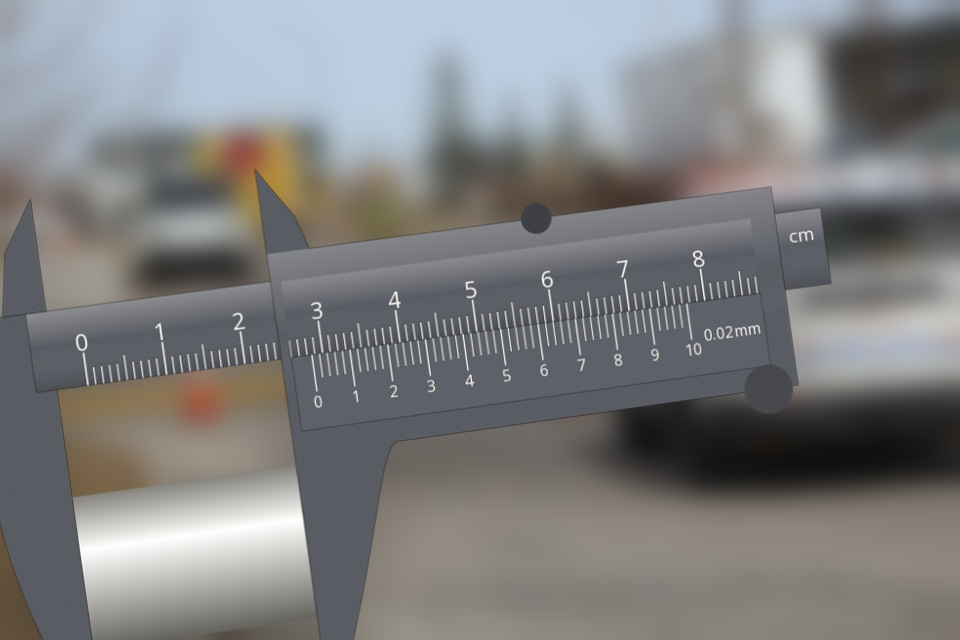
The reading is {"value": 28.6, "unit": "mm"}
